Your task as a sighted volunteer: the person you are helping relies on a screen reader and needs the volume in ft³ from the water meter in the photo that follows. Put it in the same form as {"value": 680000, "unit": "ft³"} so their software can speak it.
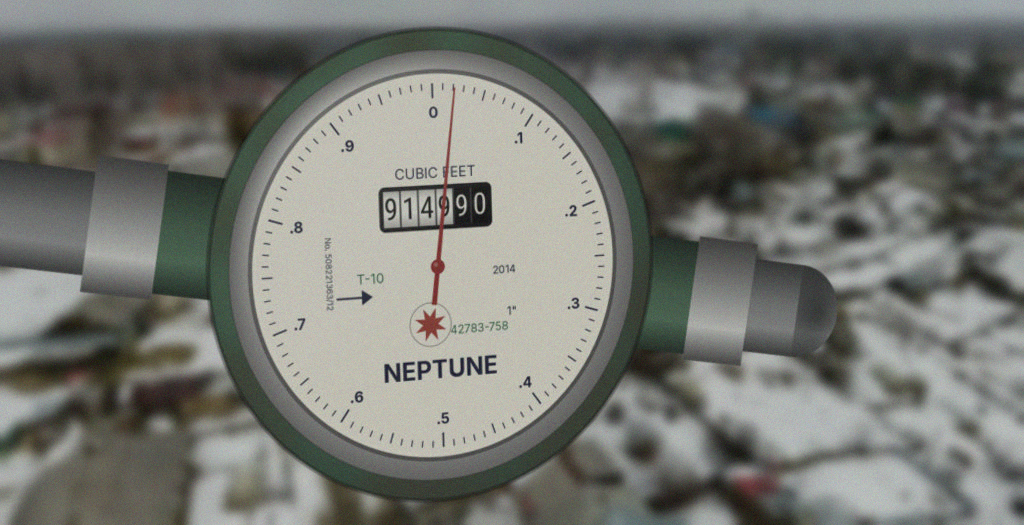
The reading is {"value": 914990.02, "unit": "ft³"}
